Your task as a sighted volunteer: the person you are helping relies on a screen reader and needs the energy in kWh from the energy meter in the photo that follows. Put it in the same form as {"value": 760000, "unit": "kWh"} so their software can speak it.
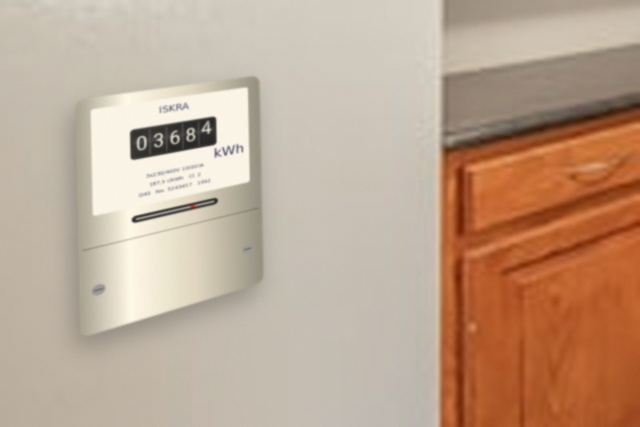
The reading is {"value": 3684, "unit": "kWh"}
